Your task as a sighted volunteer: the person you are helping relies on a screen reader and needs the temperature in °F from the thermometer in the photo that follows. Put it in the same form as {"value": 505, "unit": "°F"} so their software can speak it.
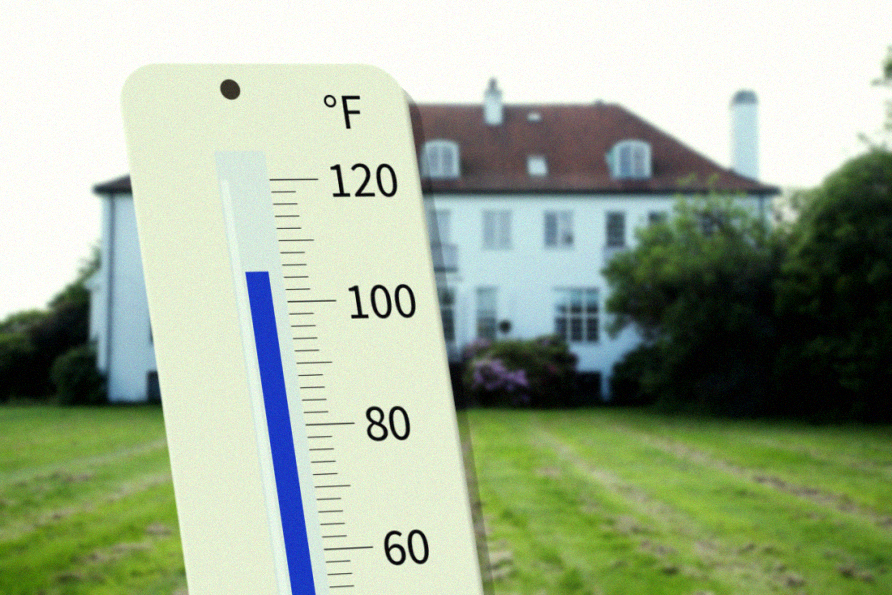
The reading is {"value": 105, "unit": "°F"}
